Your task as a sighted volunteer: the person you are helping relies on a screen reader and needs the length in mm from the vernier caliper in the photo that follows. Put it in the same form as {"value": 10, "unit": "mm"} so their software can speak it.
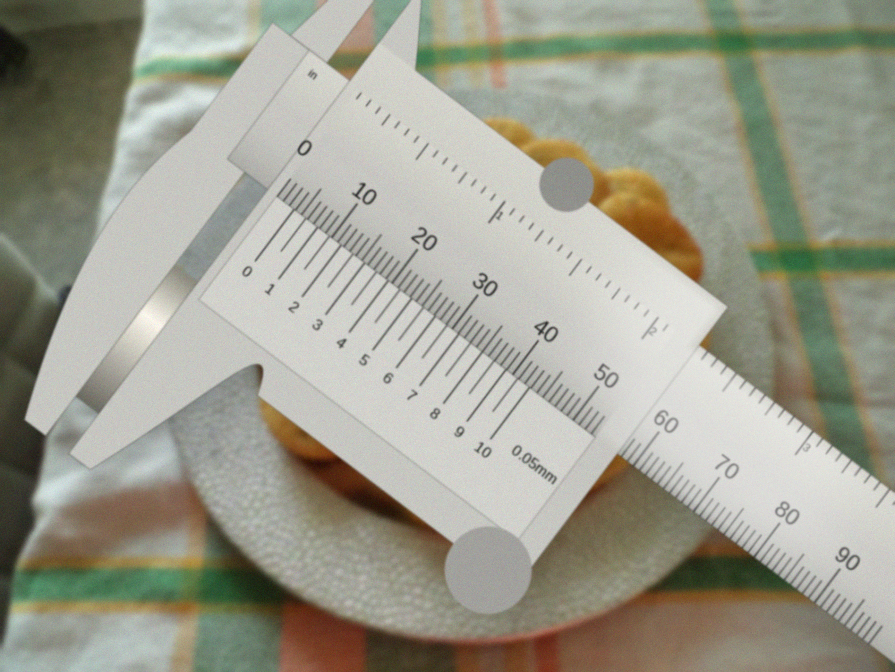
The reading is {"value": 3.8, "unit": "mm"}
